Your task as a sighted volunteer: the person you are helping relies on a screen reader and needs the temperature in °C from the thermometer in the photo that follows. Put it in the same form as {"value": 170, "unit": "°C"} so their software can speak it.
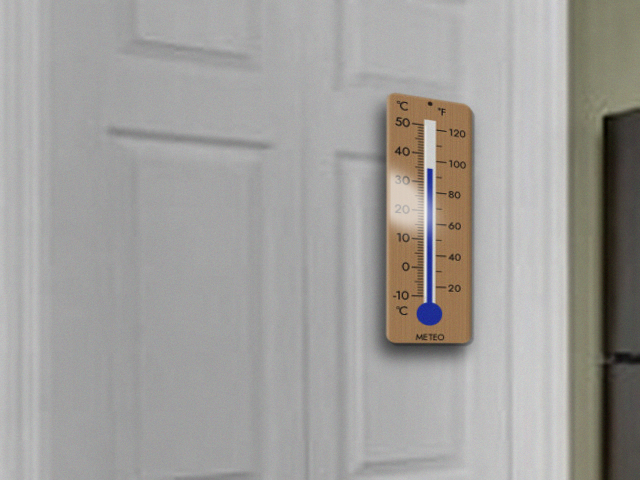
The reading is {"value": 35, "unit": "°C"}
